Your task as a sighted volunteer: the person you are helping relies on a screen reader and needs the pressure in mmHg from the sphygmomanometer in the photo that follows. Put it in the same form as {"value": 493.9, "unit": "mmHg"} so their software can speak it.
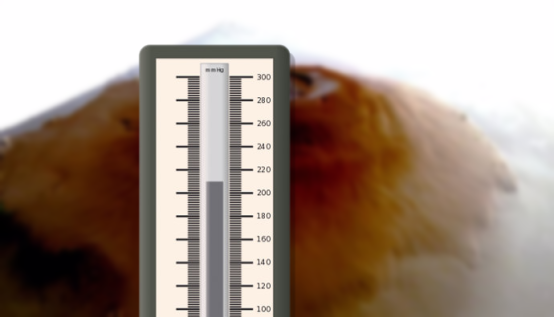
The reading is {"value": 210, "unit": "mmHg"}
